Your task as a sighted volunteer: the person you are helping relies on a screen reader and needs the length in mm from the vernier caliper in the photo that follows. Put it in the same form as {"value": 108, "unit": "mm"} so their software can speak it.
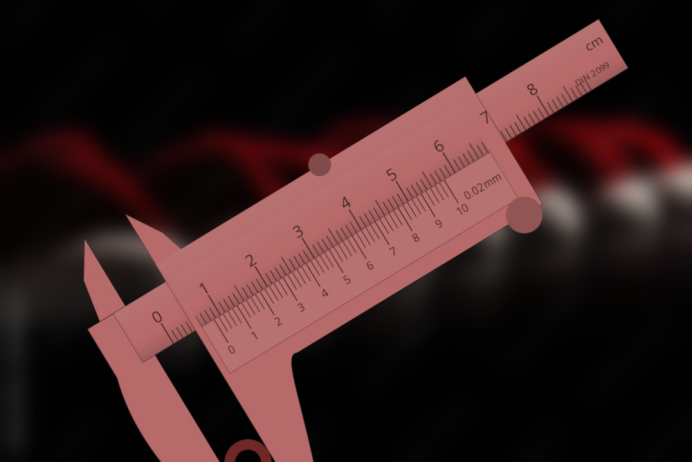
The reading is {"value": 8.6, "unit": "mm"}
